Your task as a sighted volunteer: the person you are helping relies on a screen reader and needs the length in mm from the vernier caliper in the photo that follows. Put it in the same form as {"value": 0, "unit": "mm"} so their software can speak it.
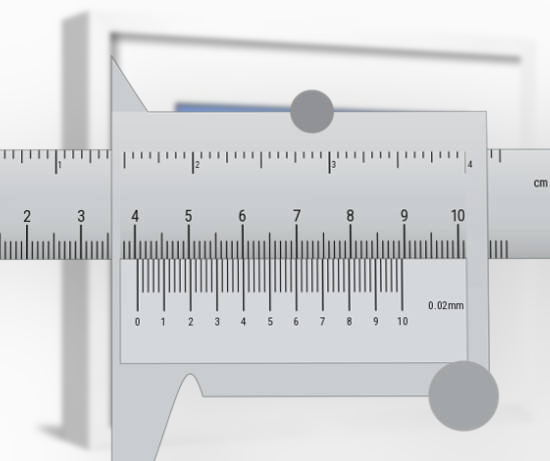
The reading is {"value": 40.5, "unit": "mm"}
